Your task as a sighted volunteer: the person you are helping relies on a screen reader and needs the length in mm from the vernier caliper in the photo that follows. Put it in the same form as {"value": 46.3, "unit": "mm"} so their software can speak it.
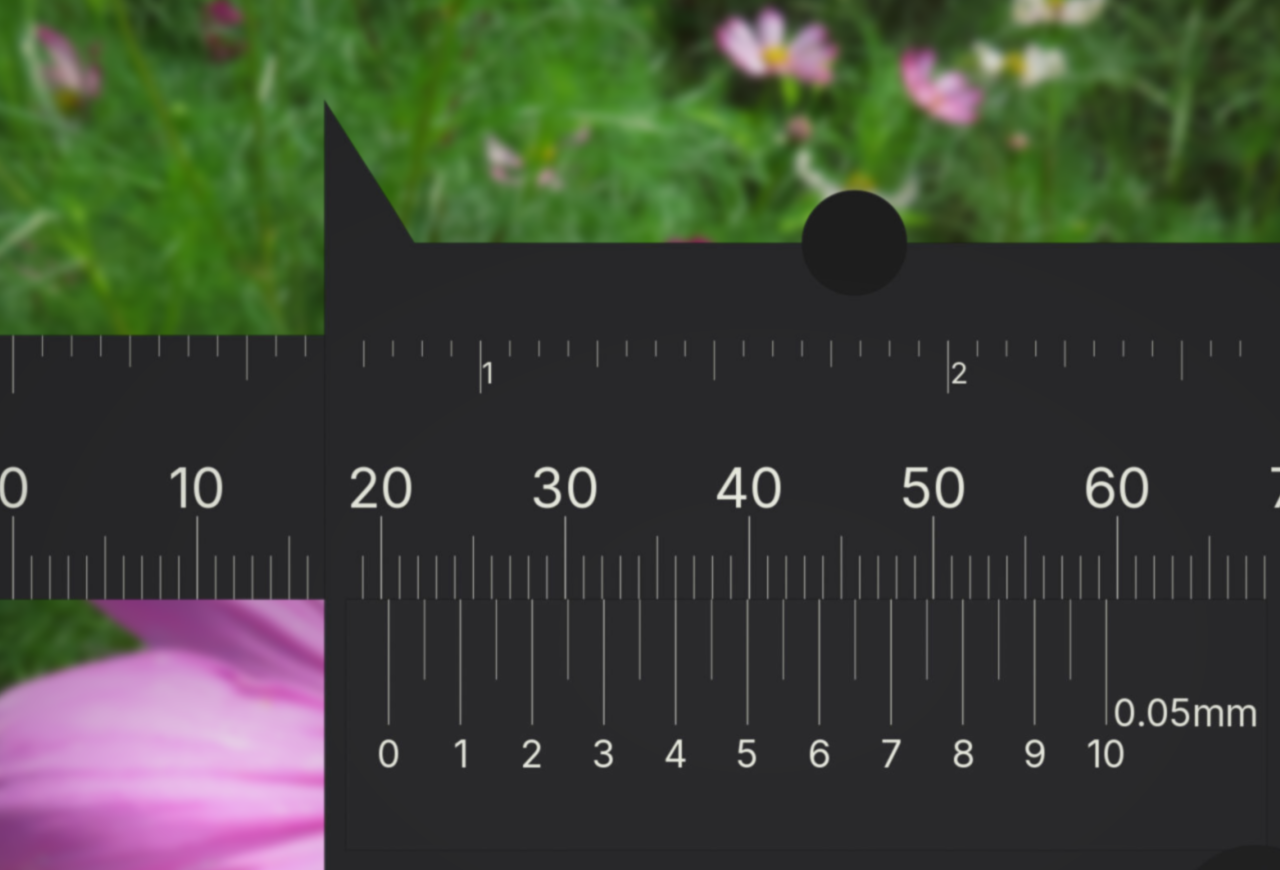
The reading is {"value": 20.4, "unit": "mm"}
